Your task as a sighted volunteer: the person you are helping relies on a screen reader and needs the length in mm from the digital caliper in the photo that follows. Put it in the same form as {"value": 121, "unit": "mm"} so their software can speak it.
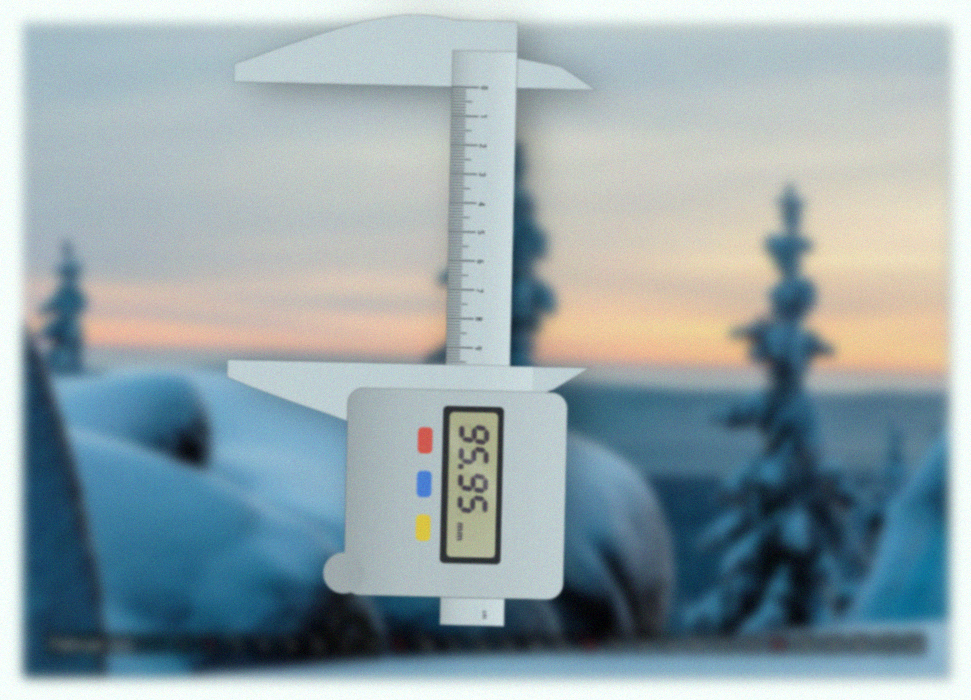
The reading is {"value": 95.95, "unit": "mm"}
